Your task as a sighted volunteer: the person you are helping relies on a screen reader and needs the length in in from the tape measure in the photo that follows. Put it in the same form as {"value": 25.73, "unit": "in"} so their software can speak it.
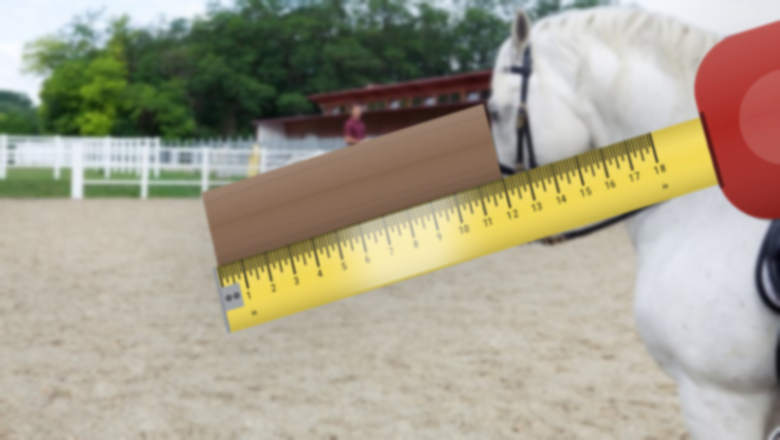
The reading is {"value": 12, "unit": "in"}
